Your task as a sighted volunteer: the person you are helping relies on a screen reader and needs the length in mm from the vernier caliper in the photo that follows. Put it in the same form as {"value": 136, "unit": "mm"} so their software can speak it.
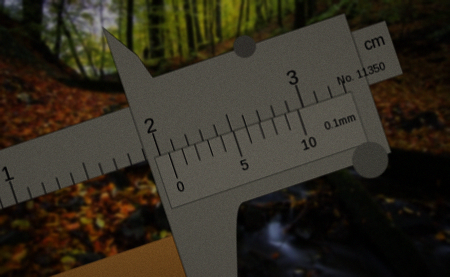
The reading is {"value": 20.6, "unit": "mm"}
